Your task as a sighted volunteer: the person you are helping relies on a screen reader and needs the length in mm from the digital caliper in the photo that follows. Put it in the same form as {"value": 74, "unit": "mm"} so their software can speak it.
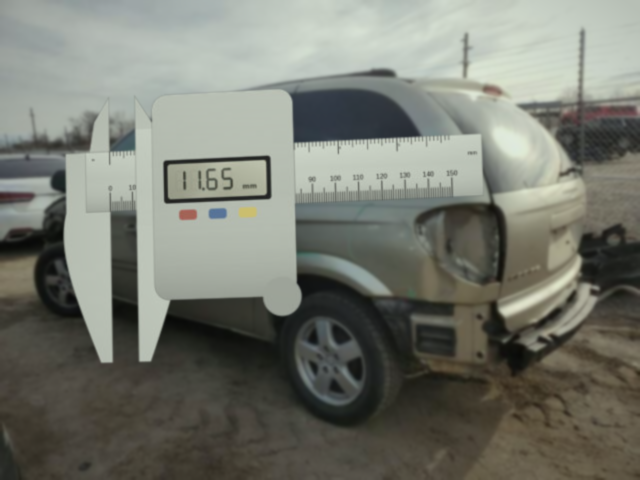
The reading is {"value": 11.65, "unit": "mm"}
